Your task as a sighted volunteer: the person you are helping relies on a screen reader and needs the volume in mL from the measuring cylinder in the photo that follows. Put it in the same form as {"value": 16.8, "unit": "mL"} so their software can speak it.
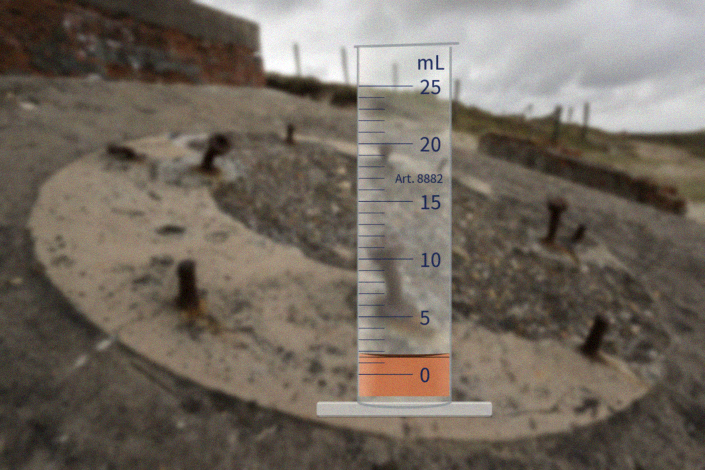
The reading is {"value": 1.5, "unit": "mL"}
